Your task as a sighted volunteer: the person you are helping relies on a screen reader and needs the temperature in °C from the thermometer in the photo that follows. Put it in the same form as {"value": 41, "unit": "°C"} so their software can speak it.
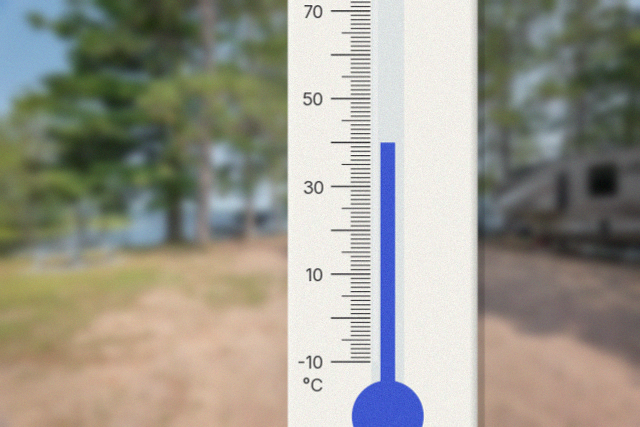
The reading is {"value": 40, "unit": "°C"}
